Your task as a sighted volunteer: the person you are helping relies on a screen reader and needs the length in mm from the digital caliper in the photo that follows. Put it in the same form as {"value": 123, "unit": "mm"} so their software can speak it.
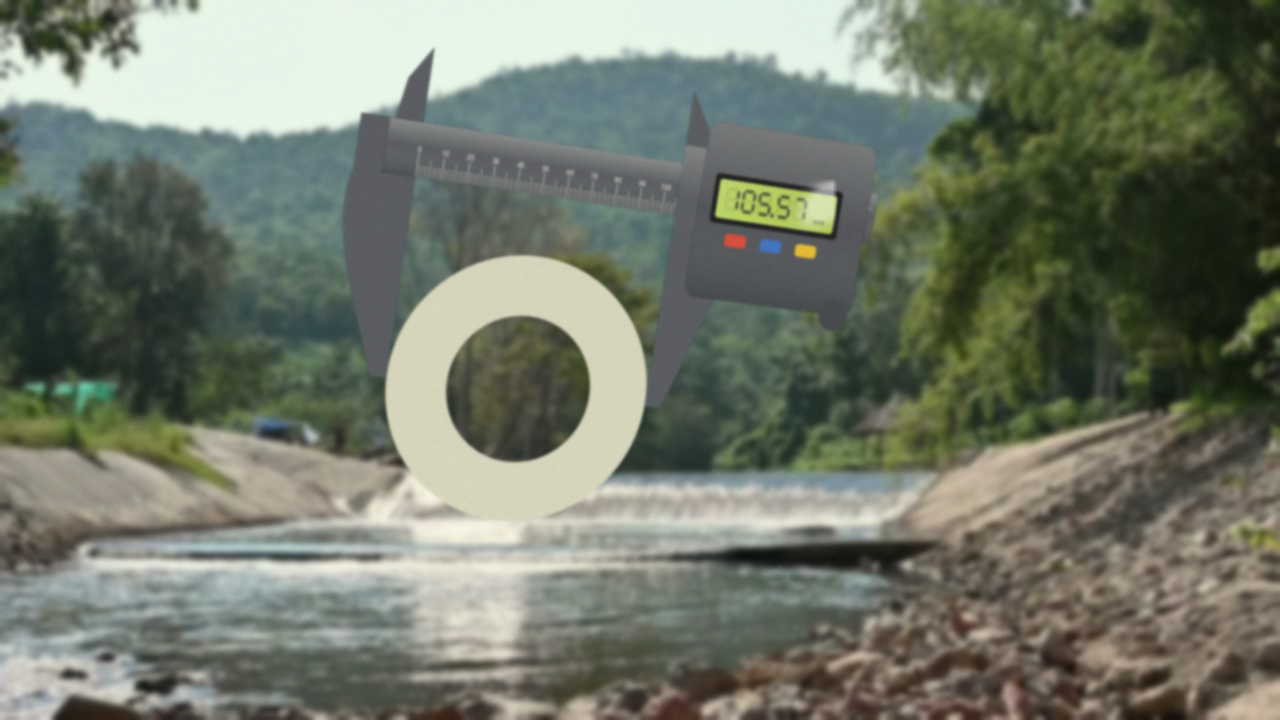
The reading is {"value": 105.57, "unit": "mm"}
